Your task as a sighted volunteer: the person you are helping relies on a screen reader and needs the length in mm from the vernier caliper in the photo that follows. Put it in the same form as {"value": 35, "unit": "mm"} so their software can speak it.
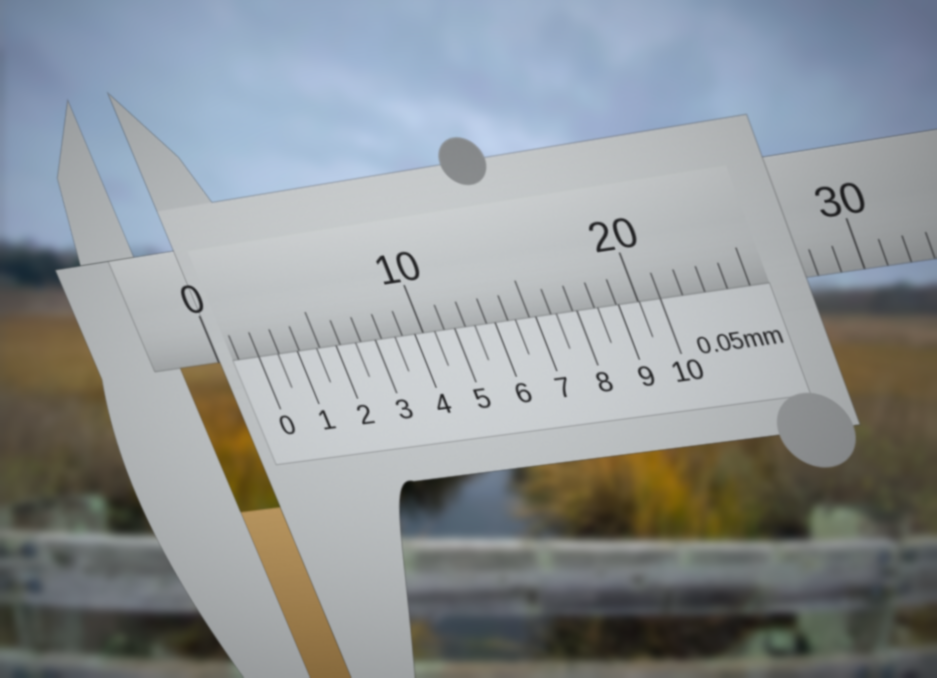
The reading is {"value": 2.0, "unit": "mm"}
